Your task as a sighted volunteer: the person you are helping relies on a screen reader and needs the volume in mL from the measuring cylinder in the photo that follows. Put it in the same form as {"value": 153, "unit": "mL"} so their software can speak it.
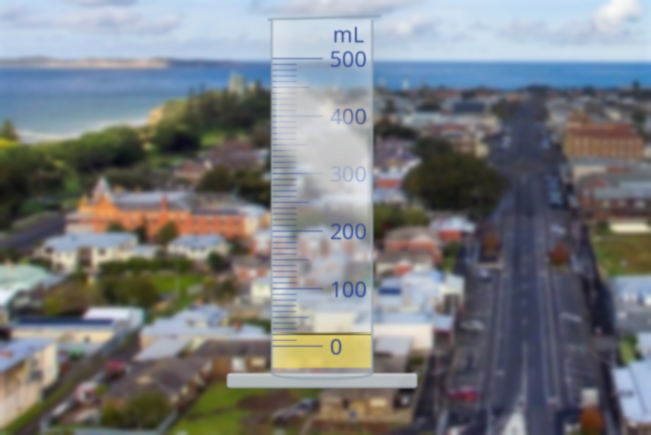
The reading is {"value": 20, "unit": "mL"}
